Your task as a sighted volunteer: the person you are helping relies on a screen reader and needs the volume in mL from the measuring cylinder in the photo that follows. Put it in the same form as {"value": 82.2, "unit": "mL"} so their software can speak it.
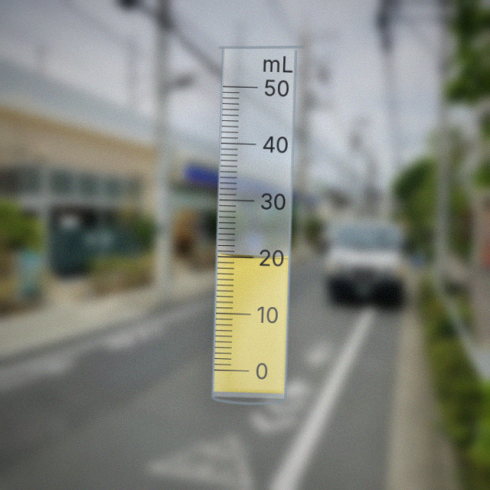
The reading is {"value": 20, "unit": "mL"}
